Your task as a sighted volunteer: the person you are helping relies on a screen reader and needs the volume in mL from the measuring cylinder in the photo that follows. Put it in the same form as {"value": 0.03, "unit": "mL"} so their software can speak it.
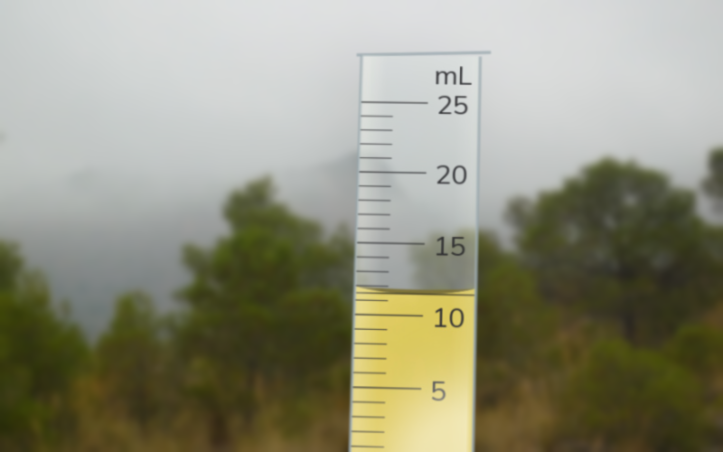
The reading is {"value": 11.5, "unit": "mL"}
